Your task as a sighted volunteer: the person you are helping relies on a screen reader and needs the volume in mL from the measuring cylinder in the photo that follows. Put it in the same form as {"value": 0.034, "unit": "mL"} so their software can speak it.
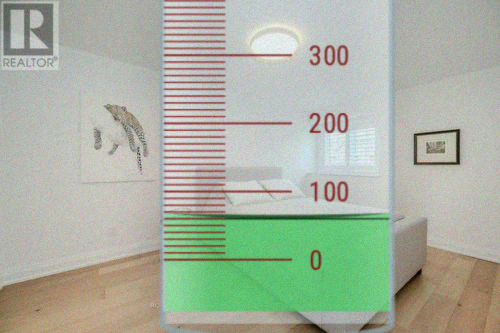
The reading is {"value": 60, "unit": "mL"}
